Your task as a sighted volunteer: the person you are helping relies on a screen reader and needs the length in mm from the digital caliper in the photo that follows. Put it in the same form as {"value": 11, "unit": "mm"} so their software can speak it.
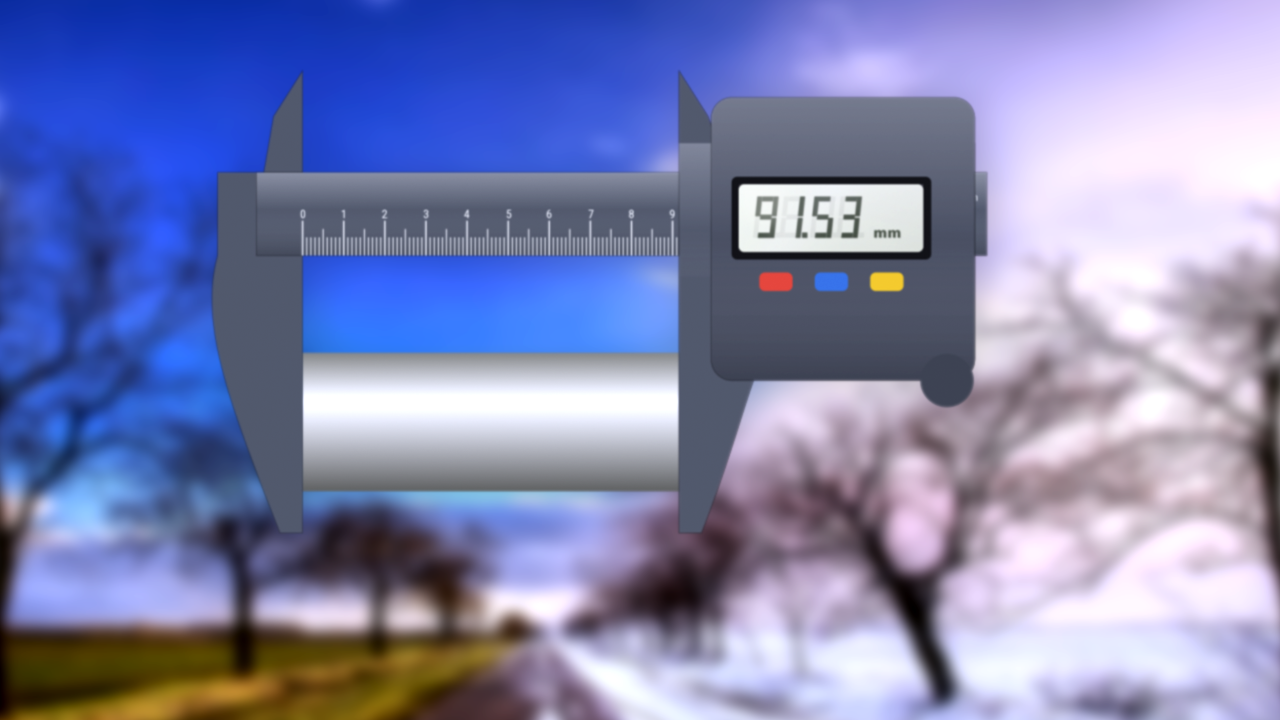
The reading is {"value": 91.53, "unit": "mm"}
